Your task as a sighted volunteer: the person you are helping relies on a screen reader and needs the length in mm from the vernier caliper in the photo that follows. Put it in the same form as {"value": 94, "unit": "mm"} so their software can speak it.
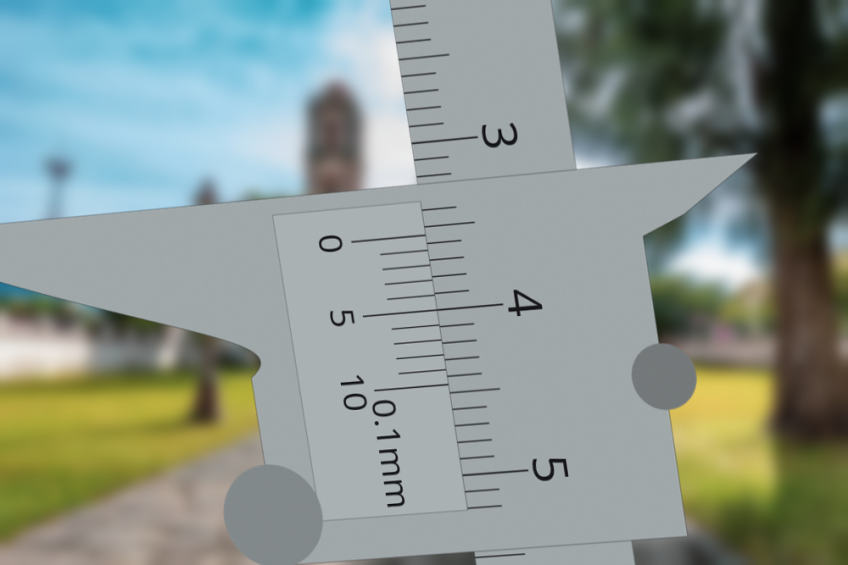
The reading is {"value": 35.5, "unit": "mm"}
